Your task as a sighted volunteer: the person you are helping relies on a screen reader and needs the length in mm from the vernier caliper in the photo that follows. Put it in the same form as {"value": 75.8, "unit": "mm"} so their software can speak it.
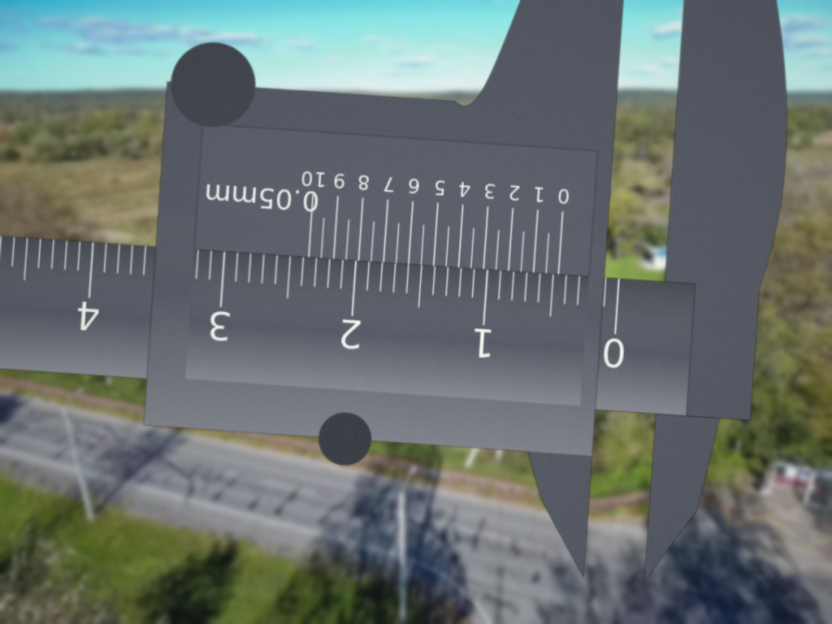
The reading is {"value": 4.6, "unit": "mm"}
